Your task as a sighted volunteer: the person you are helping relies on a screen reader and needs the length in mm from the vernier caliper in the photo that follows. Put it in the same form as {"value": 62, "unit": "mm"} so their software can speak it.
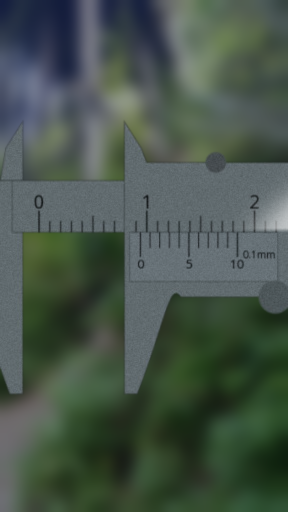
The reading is {"value": 9.4, "unit": "mm"}
